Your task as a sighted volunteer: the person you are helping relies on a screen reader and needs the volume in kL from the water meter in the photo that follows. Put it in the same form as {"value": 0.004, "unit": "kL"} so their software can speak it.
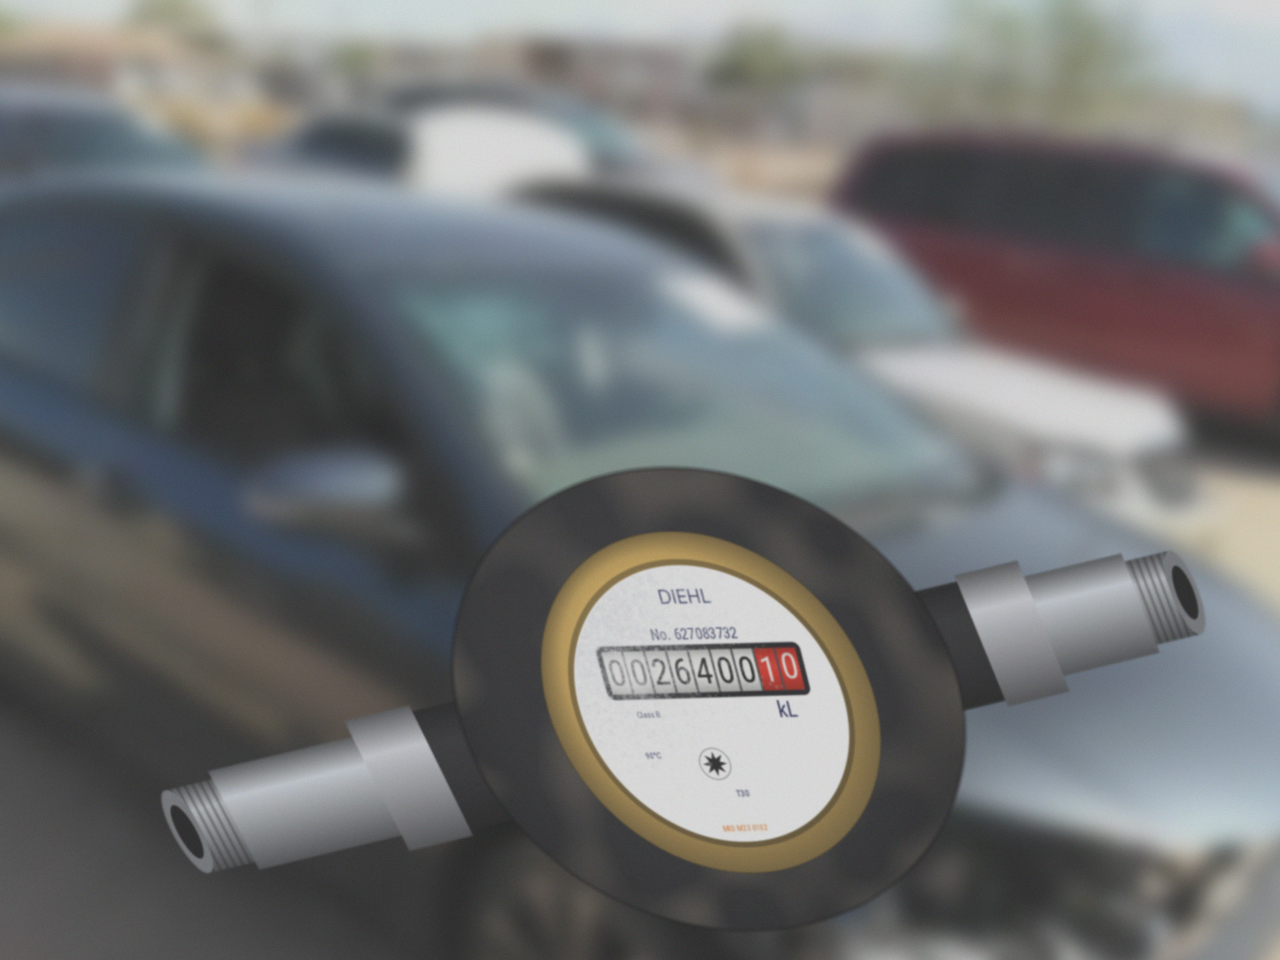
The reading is {"value": 26400.10, "unit": "kL"}
